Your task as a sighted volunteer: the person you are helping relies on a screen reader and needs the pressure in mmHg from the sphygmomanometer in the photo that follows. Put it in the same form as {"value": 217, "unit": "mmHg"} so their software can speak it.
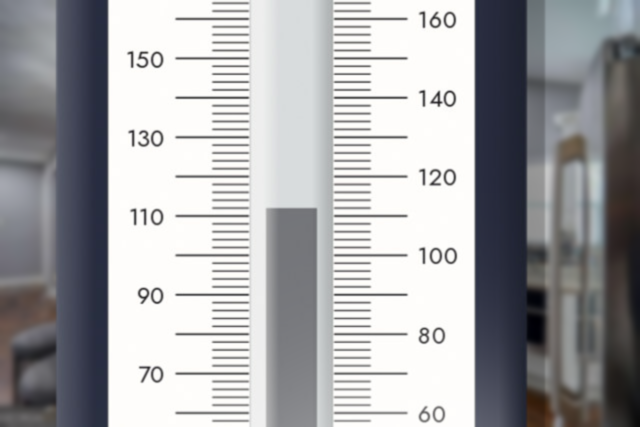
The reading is {"value": 112, "unit": "mmHg"}
